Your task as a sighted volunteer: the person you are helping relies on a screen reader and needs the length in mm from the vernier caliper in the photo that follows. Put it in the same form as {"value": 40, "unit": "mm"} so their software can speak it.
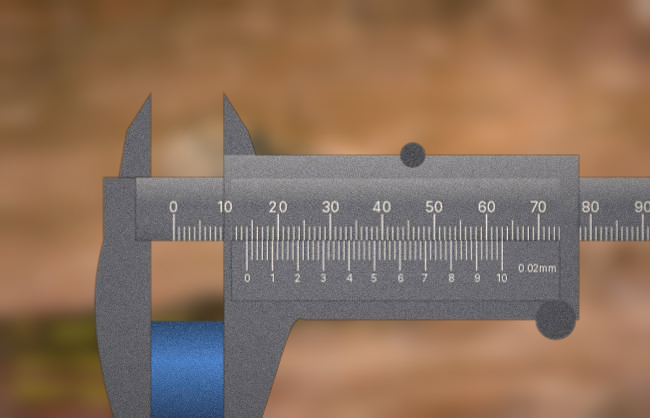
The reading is {"value": 14.0, "unit": "mm"}
